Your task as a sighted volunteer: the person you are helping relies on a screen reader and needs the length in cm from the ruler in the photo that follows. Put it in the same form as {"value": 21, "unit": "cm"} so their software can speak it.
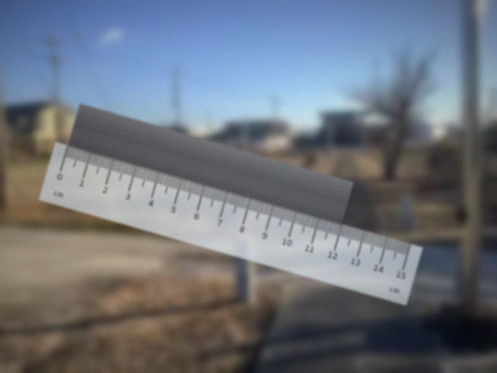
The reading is {"value": 12, "unit": "cm"}
